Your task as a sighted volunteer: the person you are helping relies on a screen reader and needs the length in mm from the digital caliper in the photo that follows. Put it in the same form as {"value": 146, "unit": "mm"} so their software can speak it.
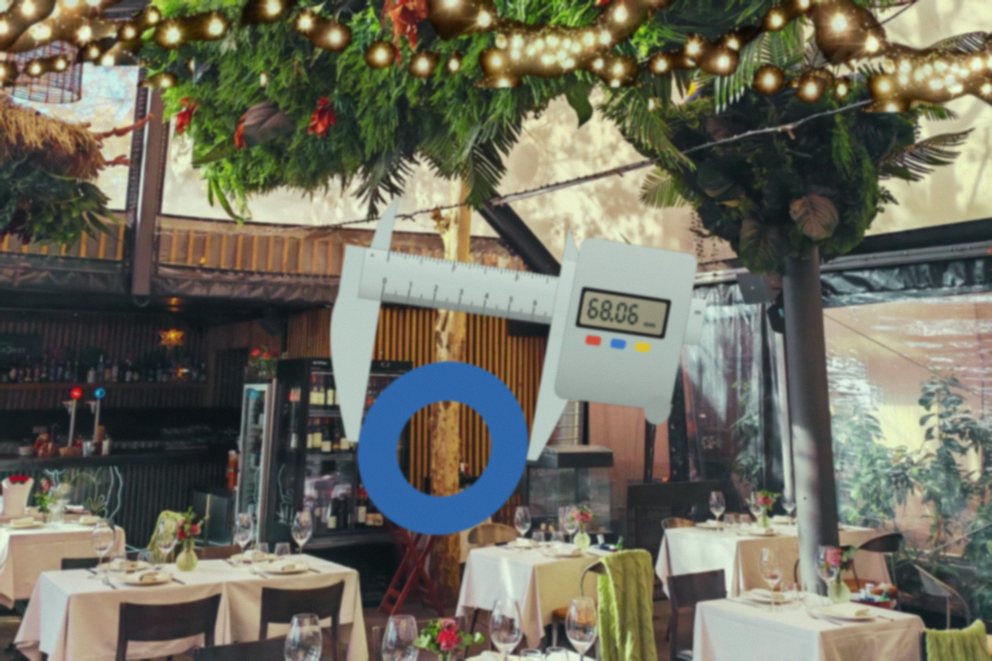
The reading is {"value": 68.06, "unit": "mm"}
